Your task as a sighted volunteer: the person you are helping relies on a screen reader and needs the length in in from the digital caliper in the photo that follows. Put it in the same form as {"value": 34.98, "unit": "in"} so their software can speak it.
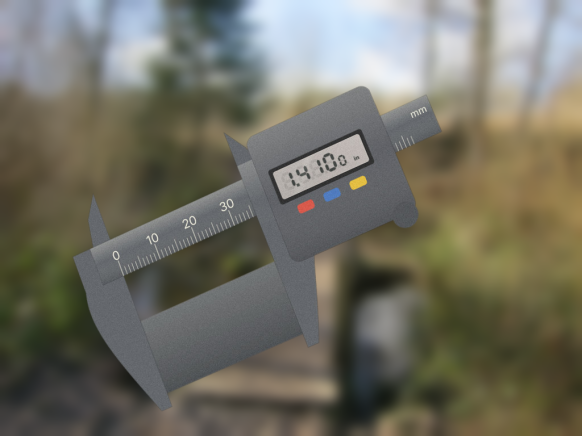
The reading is {"value": 1.4100, "unit": "in"}
